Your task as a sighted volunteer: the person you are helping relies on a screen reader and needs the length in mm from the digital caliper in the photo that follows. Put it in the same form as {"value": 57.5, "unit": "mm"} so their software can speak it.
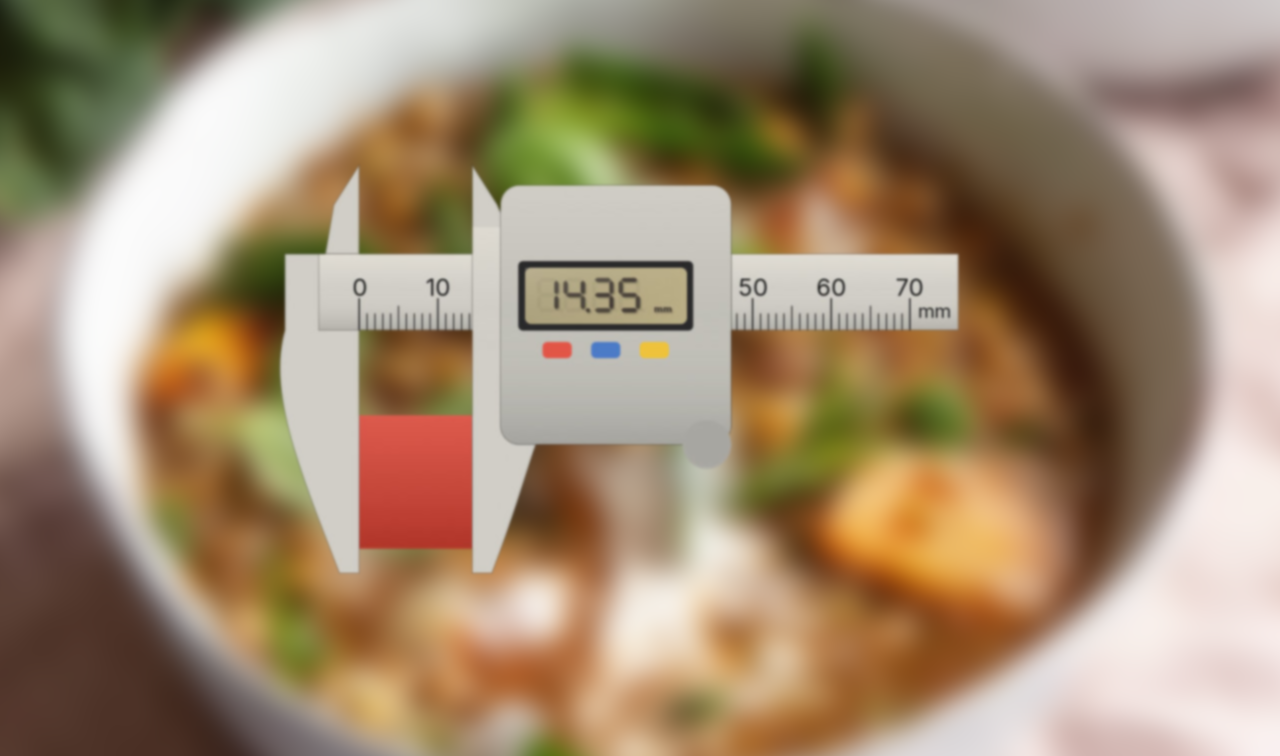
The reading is {"value": 14.35, "unit": "mm"}
